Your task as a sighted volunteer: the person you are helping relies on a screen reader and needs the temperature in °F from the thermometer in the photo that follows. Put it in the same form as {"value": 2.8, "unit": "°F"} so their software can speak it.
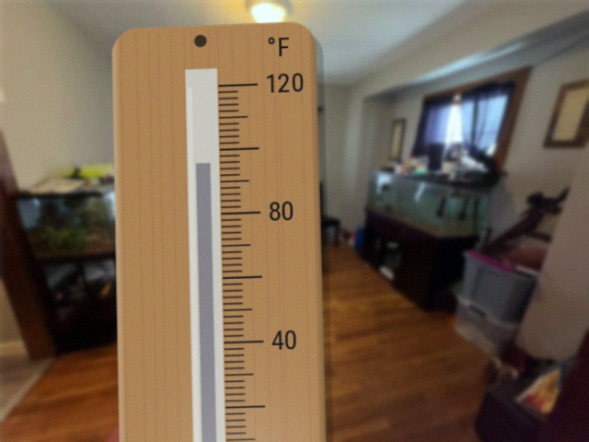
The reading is {"value": 96, "unit": "°F"}
